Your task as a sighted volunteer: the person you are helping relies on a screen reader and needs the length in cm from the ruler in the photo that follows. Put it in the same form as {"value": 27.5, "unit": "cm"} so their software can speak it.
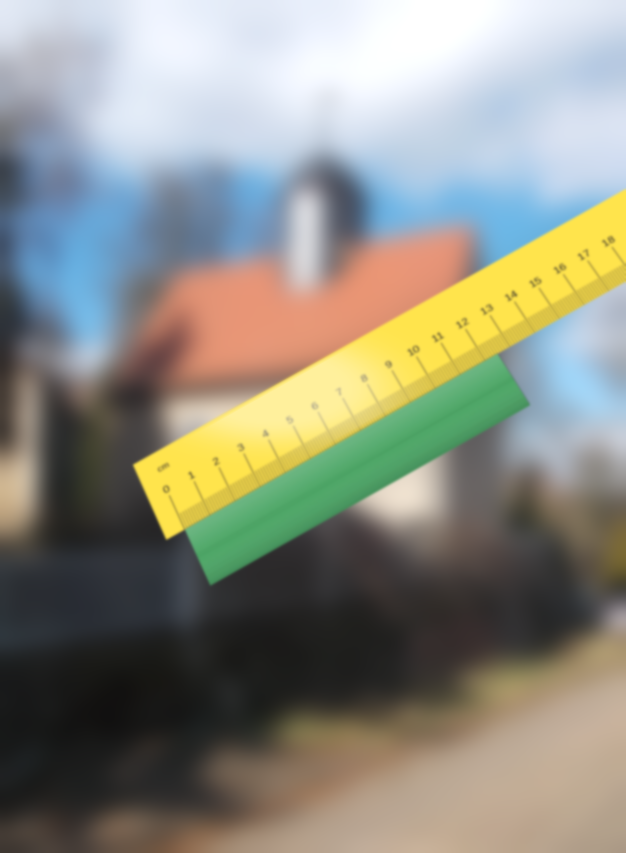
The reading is {"value": 12.5, "unit": "cm"}
